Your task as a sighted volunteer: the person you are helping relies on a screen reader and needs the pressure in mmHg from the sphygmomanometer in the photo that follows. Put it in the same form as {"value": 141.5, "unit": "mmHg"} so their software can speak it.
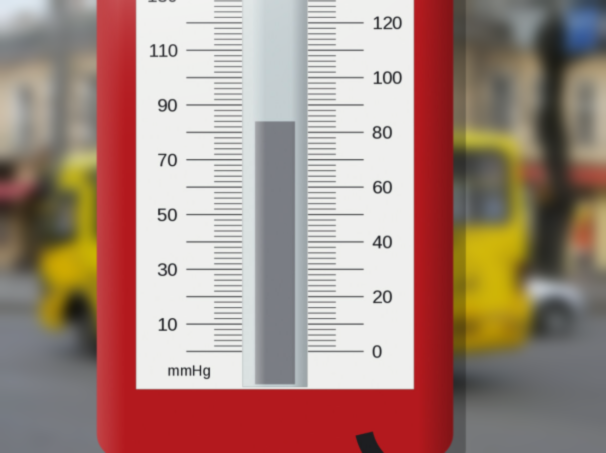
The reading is {"value": 84, "unit": "mmHg"}
